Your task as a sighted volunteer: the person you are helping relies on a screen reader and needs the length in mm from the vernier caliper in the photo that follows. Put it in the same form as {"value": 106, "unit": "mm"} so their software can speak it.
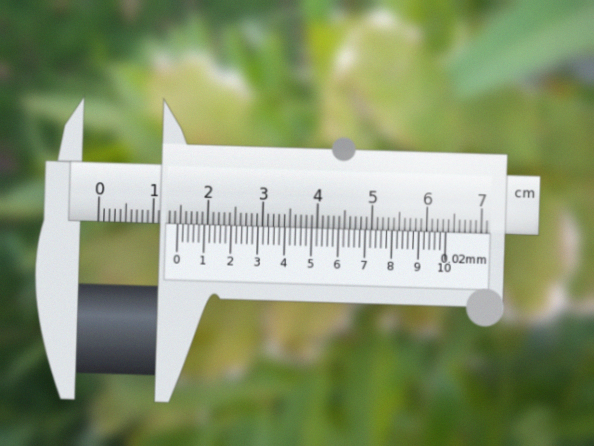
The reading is {"value": 14.5, "unit": "mm"}
